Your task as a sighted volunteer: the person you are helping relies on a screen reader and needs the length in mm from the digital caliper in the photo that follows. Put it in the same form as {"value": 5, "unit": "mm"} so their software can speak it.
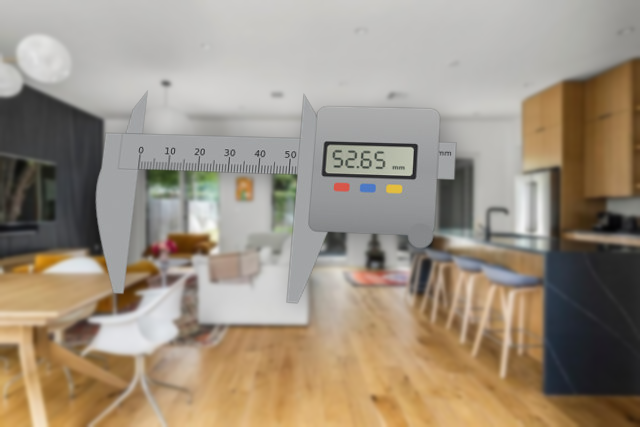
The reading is {"value": 52.65, "unit": "mm"}
